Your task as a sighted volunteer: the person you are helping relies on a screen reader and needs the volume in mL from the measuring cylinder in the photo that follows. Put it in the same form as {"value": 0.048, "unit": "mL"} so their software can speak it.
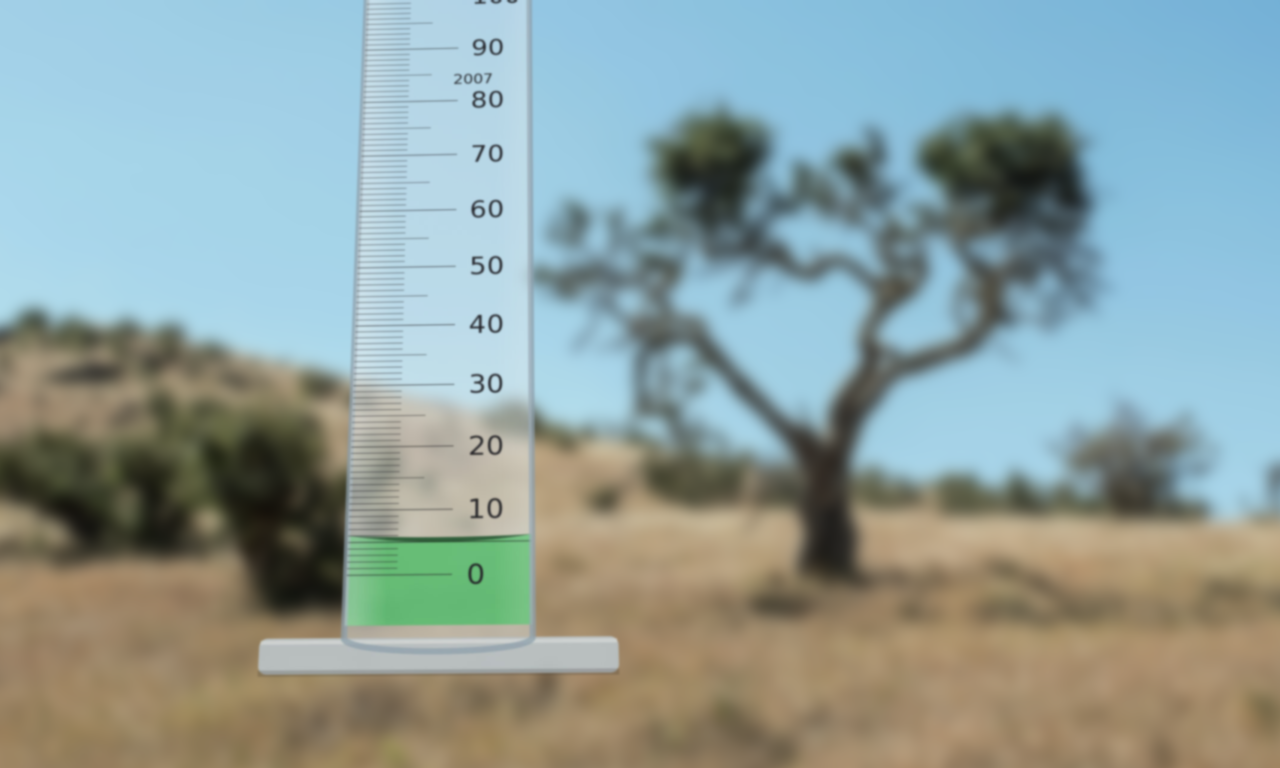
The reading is {"value": 5, "unit": "mL"}
